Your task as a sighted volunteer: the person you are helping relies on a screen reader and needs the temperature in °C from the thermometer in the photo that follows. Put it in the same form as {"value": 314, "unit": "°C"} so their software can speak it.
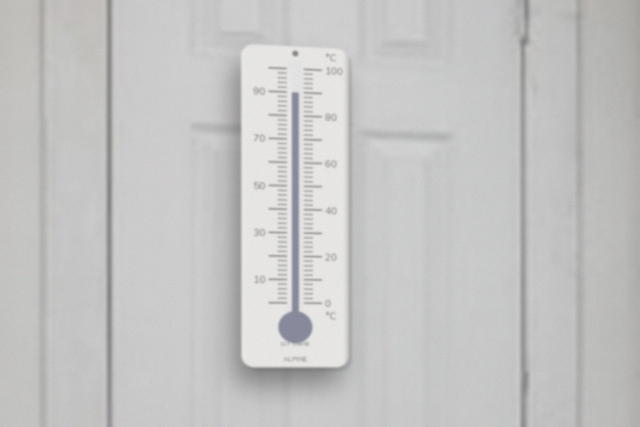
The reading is {"value": 90, "unit": "°C"}
